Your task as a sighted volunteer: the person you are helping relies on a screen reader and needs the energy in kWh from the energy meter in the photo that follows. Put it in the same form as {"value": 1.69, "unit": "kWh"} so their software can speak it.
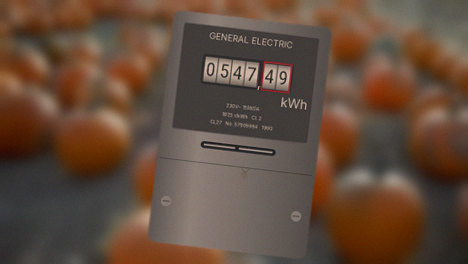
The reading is {"value": 547.49, "unit": "kWh"}
